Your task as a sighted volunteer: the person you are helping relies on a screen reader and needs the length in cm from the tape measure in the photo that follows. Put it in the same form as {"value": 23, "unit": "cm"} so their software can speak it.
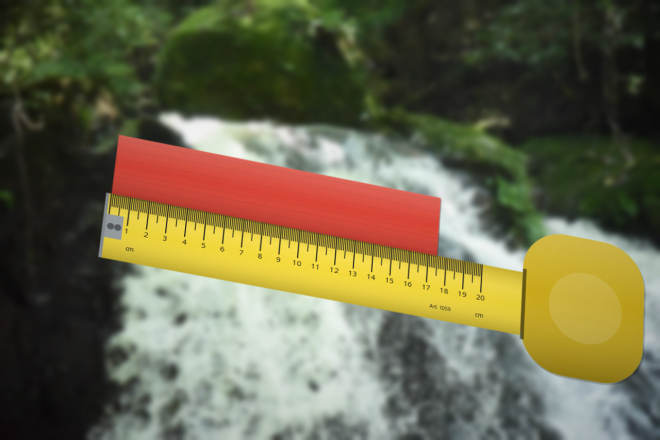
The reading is {"value": 17.5, "unit": "cm"}
